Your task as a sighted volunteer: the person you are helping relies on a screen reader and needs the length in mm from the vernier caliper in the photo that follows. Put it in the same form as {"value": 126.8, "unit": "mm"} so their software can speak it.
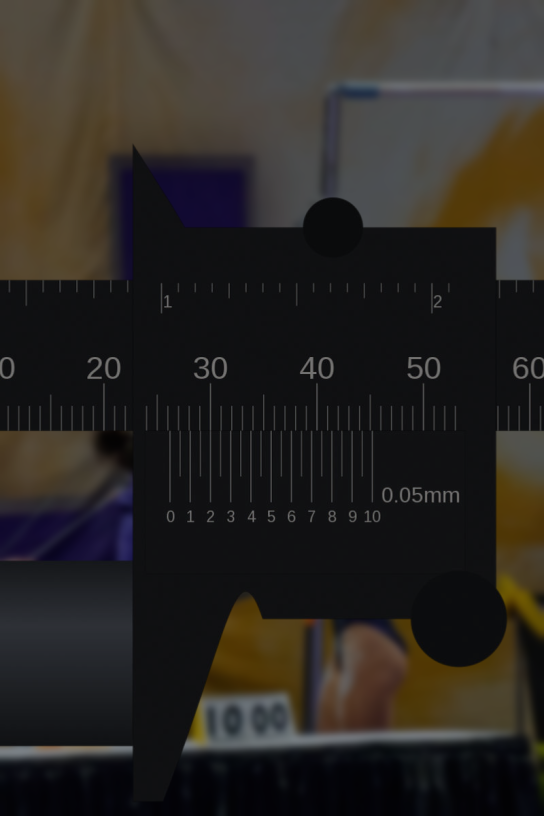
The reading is {"value": 26.2, "unit": "mm"}
